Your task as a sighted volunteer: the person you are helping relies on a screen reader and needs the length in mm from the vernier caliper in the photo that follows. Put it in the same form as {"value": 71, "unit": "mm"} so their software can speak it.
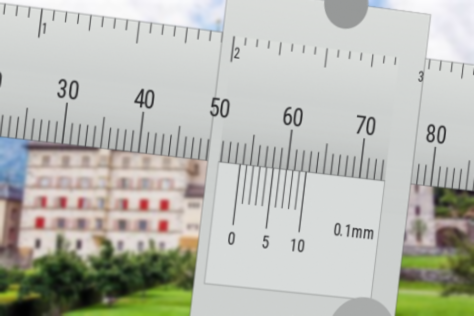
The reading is {"value": 53.6, "unit": "mm"}
